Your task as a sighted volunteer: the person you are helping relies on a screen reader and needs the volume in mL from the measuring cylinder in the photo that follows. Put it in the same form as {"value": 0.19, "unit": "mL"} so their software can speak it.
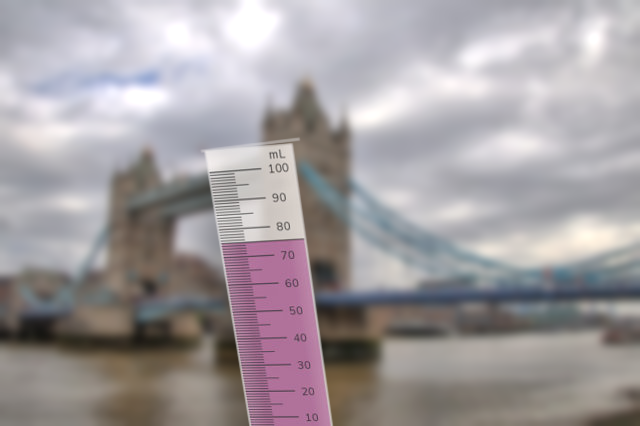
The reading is {"value": 75, "unit": "mL"}
